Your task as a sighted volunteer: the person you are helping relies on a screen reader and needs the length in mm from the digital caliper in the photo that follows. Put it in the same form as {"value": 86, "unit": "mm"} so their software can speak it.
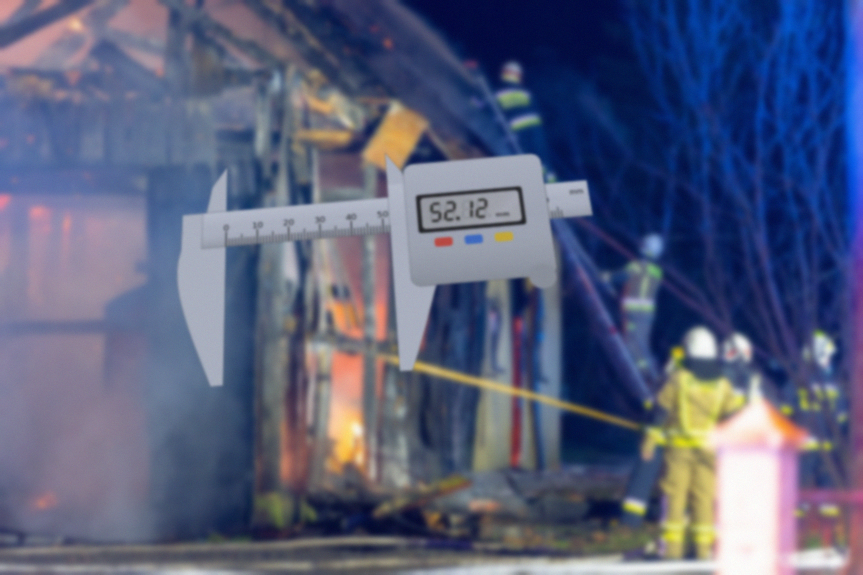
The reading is {"value": 52.12, "unit": "mm"}
